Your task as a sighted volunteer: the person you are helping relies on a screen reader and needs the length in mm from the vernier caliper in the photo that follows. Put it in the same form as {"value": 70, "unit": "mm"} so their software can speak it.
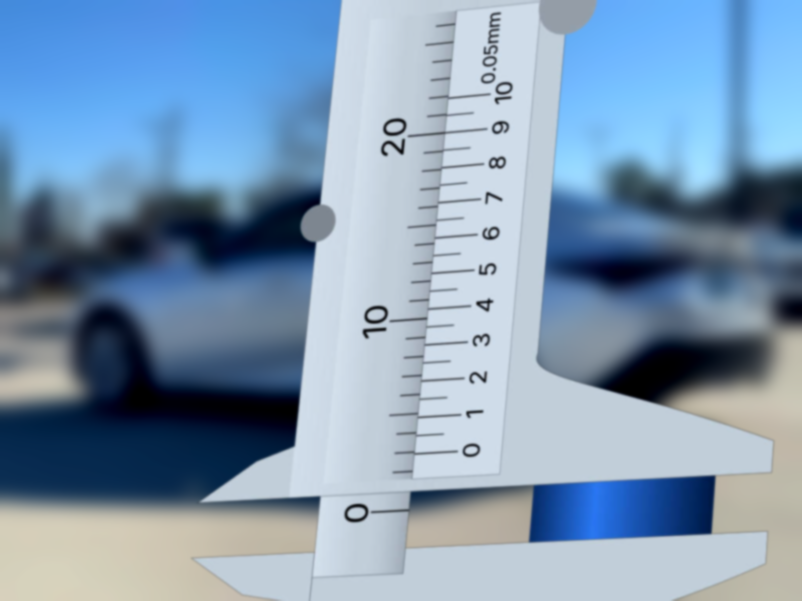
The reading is {"value": 2.9, "unit": "mm"}
